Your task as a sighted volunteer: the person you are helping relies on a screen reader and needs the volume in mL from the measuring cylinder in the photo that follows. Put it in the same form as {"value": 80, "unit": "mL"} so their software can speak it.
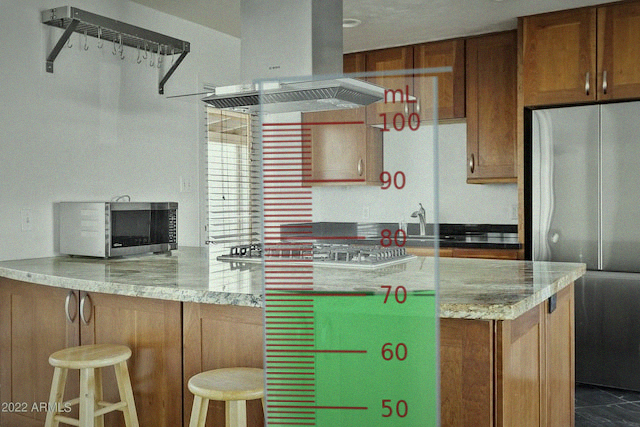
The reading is {"value": 70, "unit": "mL"}
